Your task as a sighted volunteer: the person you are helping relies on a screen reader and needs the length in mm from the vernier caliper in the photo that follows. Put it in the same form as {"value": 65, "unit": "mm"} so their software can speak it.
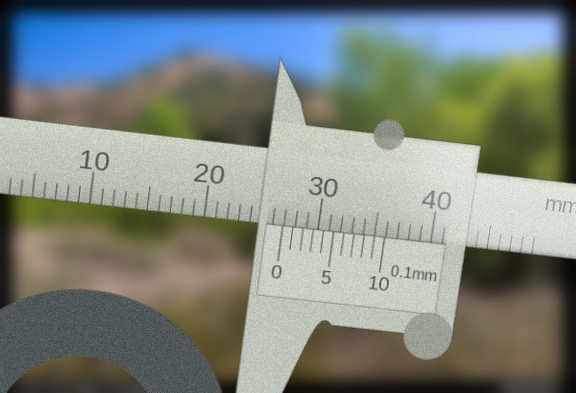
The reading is {"value": 26.9, "unit": "mm"}
